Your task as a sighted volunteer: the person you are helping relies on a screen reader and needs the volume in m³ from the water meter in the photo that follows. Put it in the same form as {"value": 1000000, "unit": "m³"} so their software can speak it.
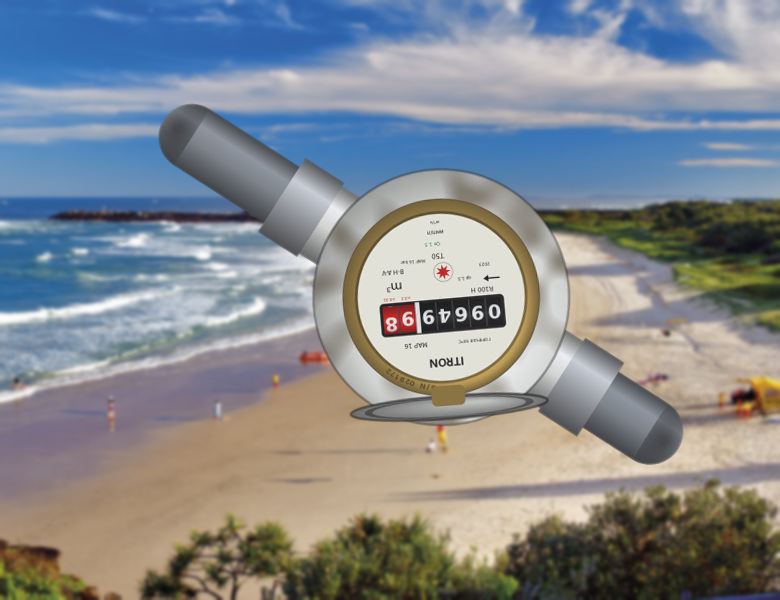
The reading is {"value": 9649.98, "unit": "m³"}
